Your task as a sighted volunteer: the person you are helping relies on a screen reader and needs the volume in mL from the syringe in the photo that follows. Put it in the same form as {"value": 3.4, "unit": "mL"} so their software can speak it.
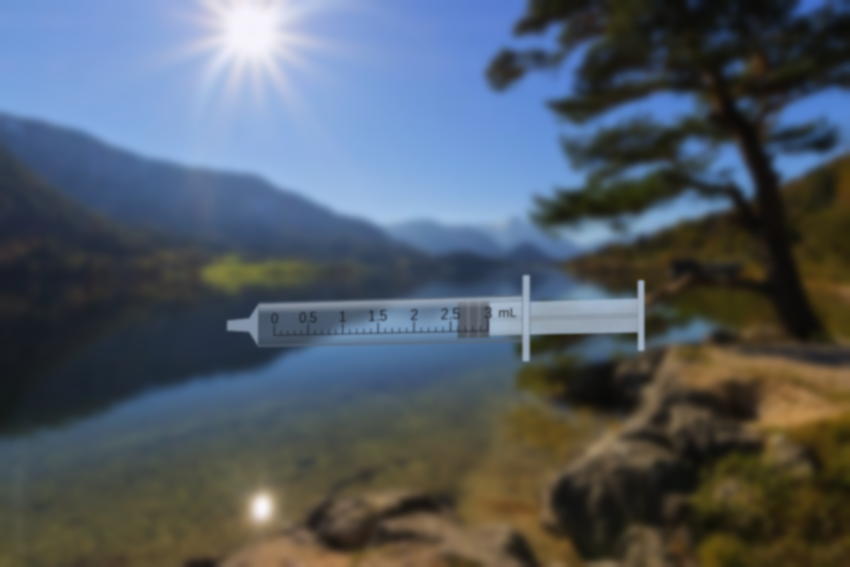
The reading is {"value": 2.6, "unit": "mL"}
